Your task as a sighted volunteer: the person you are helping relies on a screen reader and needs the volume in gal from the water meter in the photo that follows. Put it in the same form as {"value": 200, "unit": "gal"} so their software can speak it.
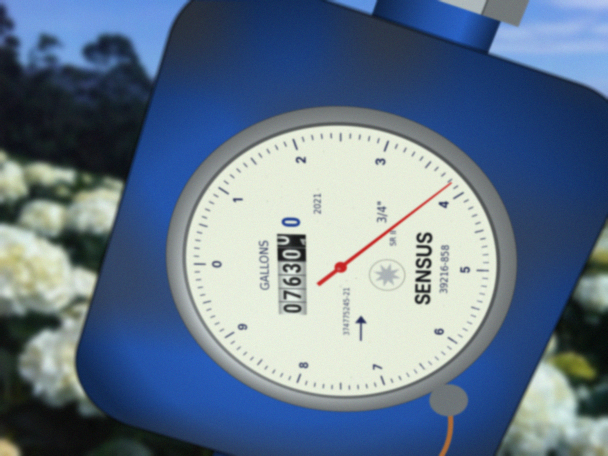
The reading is {"value": 763003.8, "unit": "gal"}
